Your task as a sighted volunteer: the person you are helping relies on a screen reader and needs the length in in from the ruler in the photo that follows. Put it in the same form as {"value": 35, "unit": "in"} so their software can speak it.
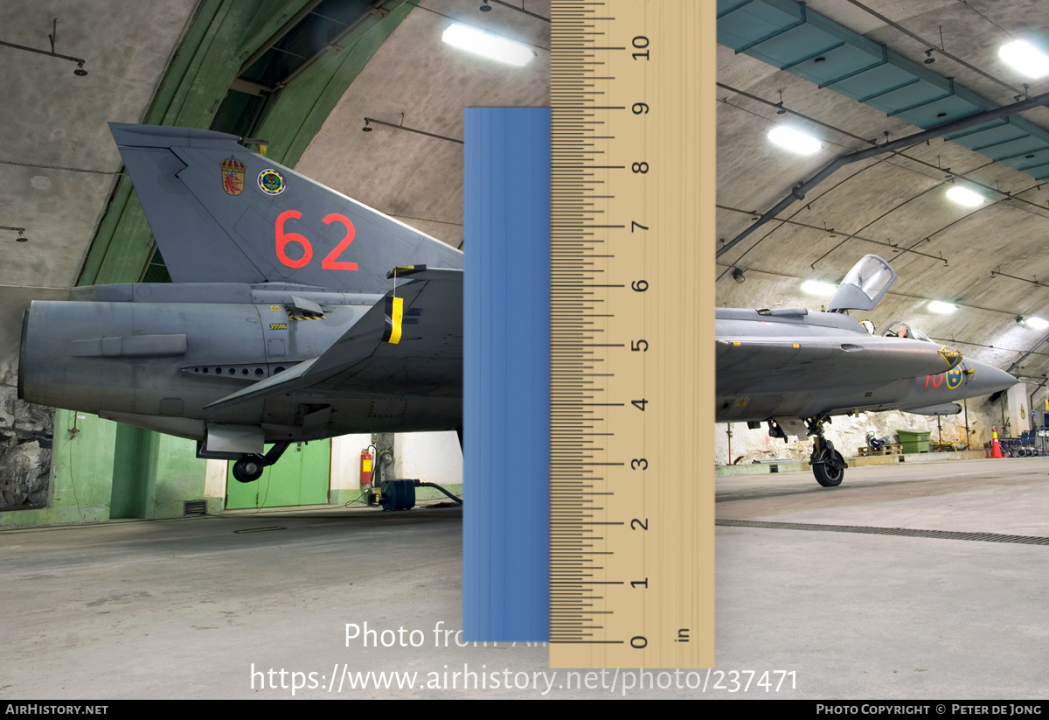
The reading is {"value": 9, "unit": "in"}
